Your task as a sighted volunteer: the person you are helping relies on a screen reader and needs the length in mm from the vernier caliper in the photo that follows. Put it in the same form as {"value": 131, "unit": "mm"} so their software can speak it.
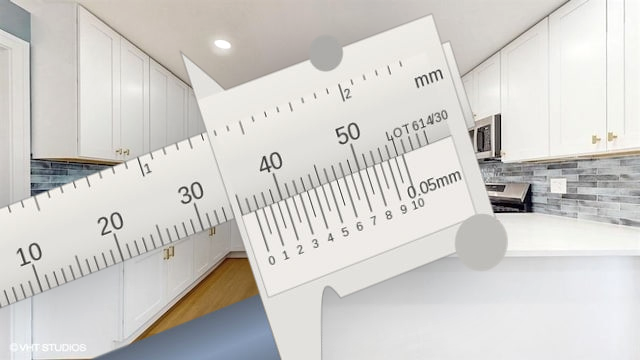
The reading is {"value": 36.6, "unit": "mm"}
